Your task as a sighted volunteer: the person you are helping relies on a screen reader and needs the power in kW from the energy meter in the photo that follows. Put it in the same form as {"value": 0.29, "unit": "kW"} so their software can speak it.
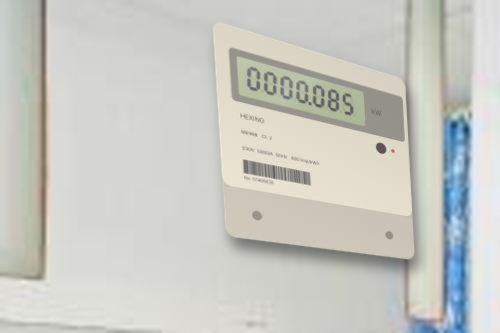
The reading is {"value": 0.085, "unit": "kW"}
